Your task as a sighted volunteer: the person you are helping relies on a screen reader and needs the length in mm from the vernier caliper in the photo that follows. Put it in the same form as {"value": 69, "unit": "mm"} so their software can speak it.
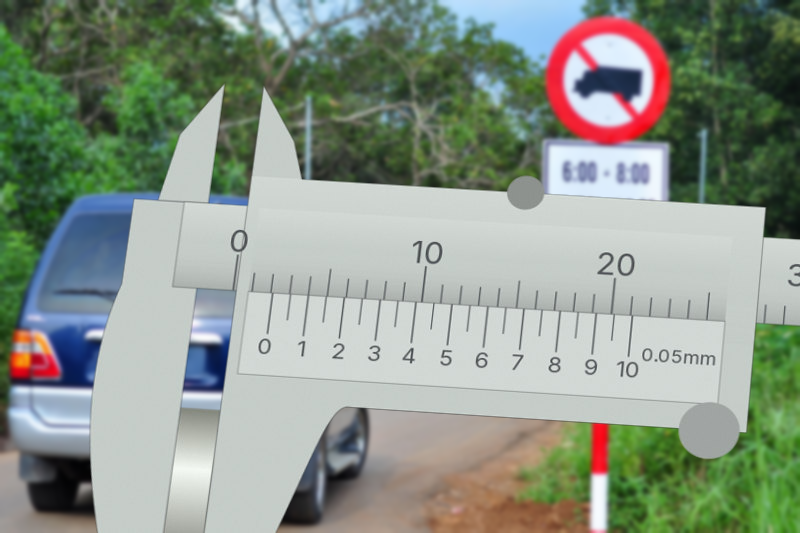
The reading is {"value": 2.1, "unit": "mm"}
